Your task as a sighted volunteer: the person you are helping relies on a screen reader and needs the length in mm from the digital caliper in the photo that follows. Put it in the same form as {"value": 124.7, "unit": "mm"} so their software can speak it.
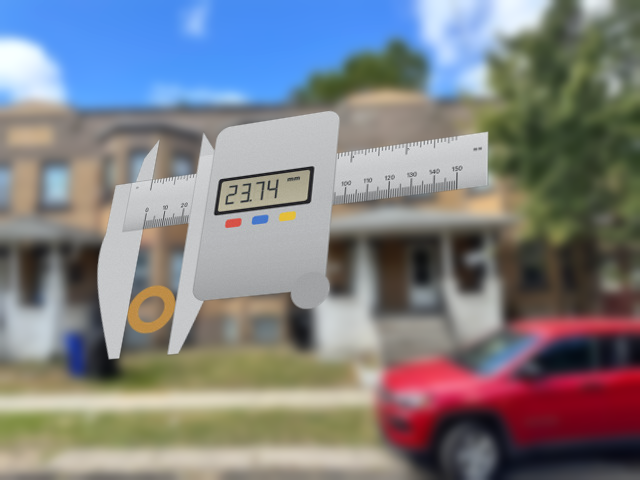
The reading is {"value": 23.74, "unit": "mm"}
